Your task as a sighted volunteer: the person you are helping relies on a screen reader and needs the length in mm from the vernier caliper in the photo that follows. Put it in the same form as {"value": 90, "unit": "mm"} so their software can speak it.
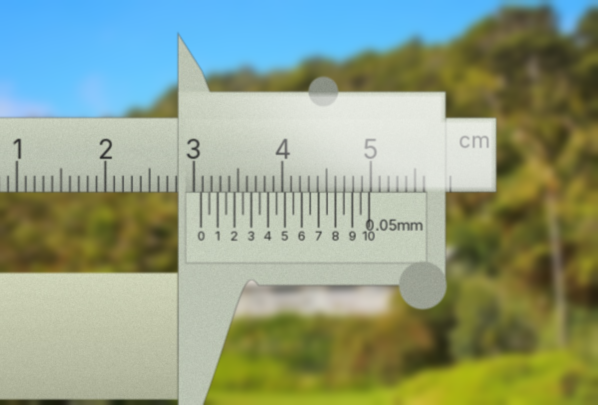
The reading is {"value": 30.8, "unit": "mm"}
